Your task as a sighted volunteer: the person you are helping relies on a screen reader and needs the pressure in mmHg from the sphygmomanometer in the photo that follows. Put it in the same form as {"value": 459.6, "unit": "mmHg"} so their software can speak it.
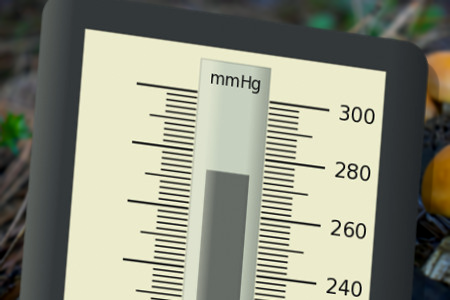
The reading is {"value": 274, "unit": "mmHg"}
